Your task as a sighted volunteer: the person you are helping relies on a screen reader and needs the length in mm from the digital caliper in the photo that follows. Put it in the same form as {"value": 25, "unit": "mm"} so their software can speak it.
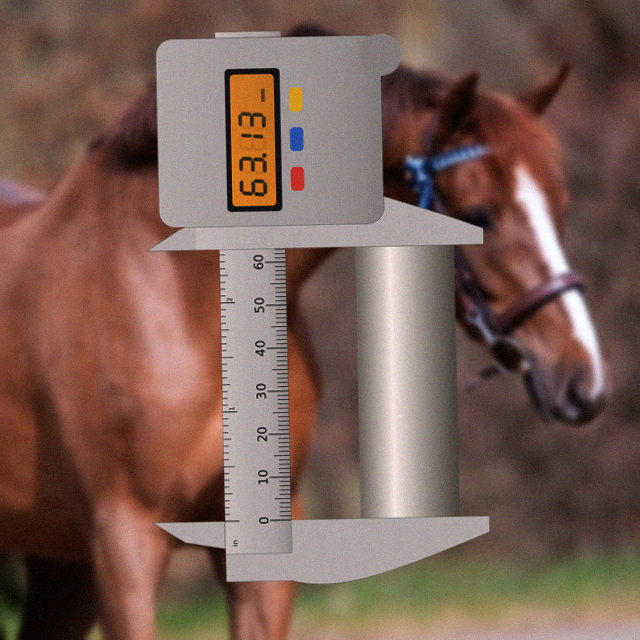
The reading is {"value": 63.13, "unit": "mm"}
